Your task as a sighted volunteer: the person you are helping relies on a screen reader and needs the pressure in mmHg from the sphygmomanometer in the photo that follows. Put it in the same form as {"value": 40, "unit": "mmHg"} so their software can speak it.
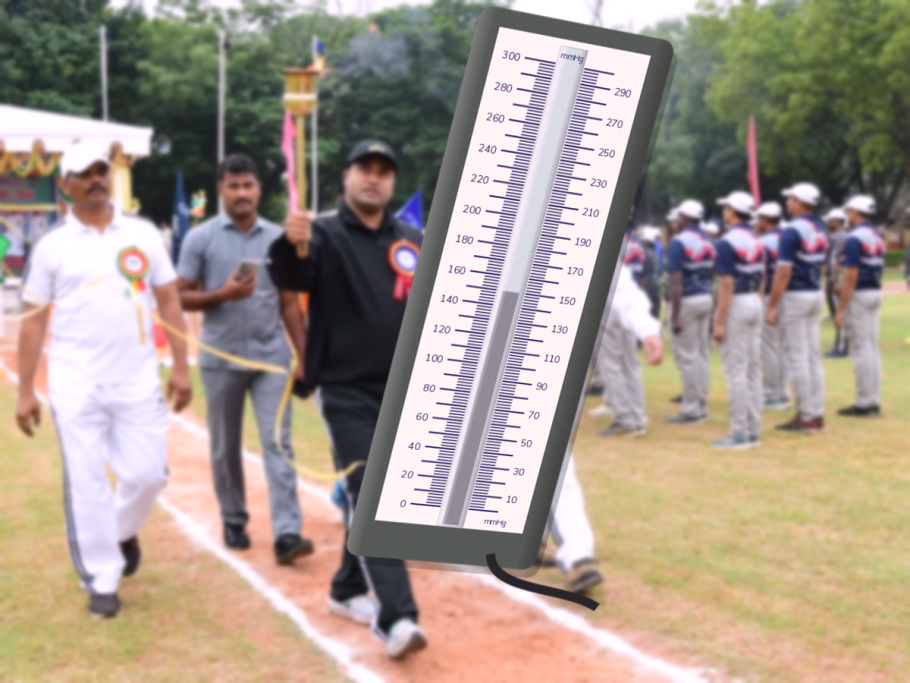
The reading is {"value": 150, "unit": "mmHg"}
